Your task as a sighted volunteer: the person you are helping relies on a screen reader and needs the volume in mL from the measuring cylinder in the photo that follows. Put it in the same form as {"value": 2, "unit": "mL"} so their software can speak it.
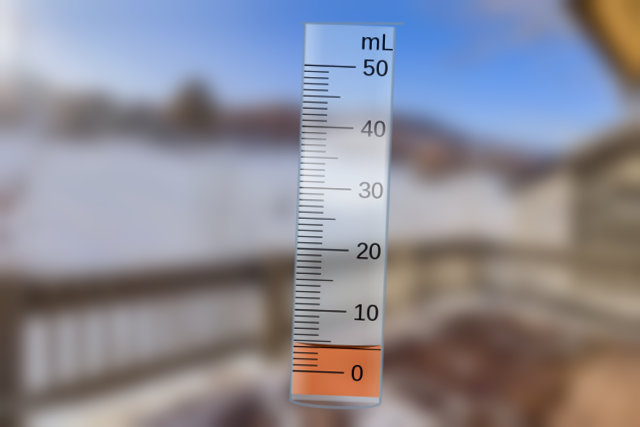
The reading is {"value": 4, "unit": "mL"}
